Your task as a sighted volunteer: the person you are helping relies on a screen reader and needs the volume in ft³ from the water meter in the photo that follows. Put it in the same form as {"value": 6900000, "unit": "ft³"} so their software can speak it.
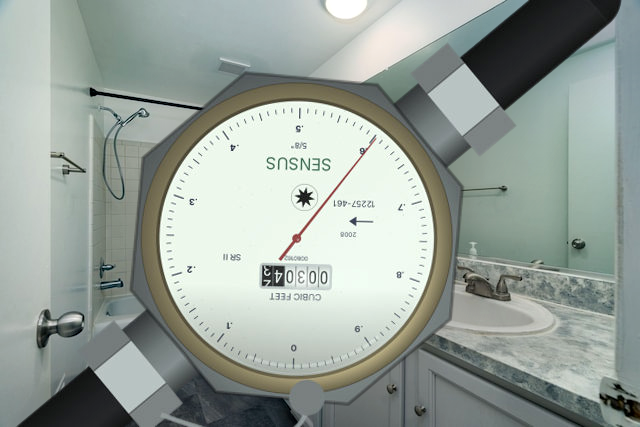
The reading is {"value": 3042.60, "unit": "ft³"}
